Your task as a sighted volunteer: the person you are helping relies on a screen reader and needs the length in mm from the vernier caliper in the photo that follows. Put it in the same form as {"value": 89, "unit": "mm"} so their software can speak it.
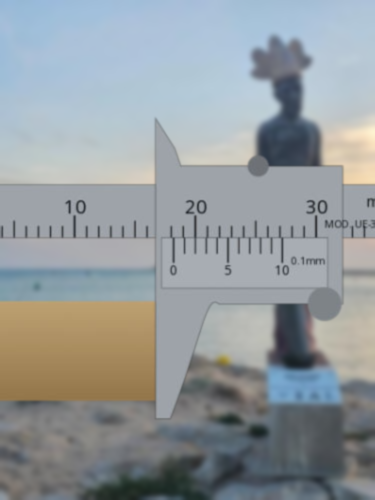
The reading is {"value": 18.2, "unit": "mm"}
